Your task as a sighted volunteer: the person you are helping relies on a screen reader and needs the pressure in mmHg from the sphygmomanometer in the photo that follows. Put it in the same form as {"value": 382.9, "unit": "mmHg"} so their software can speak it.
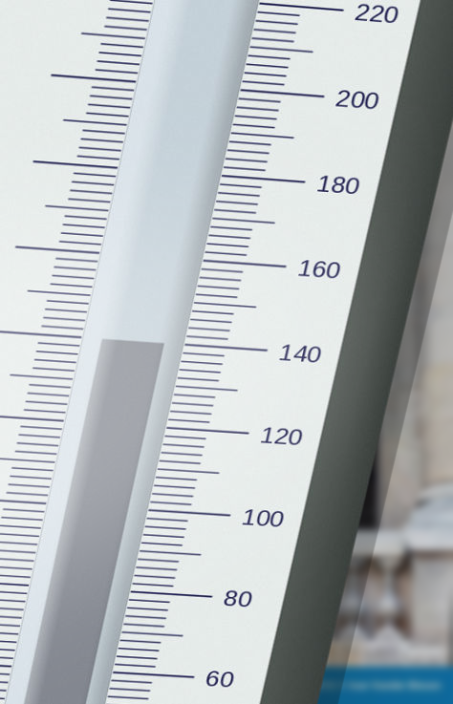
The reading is {"value": 140, "unit": "mmHg"}
